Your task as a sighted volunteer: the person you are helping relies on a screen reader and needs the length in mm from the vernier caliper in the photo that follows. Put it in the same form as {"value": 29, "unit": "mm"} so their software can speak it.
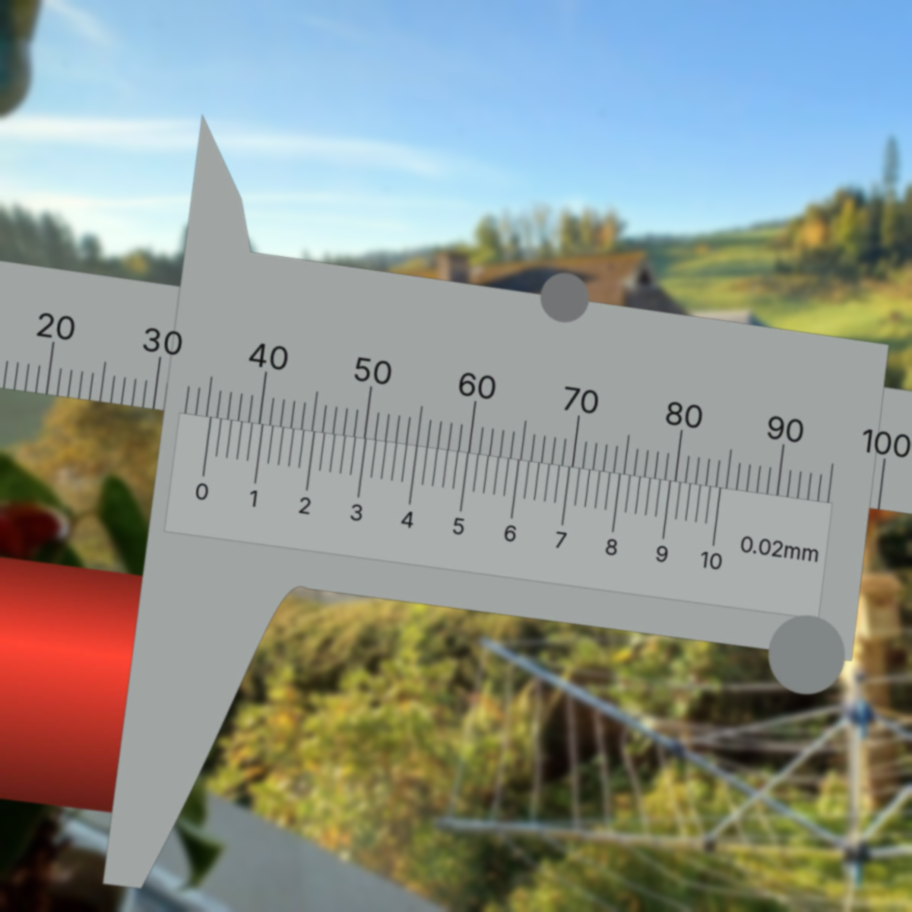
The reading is {"value": 35.4, "unit": "mm"}
